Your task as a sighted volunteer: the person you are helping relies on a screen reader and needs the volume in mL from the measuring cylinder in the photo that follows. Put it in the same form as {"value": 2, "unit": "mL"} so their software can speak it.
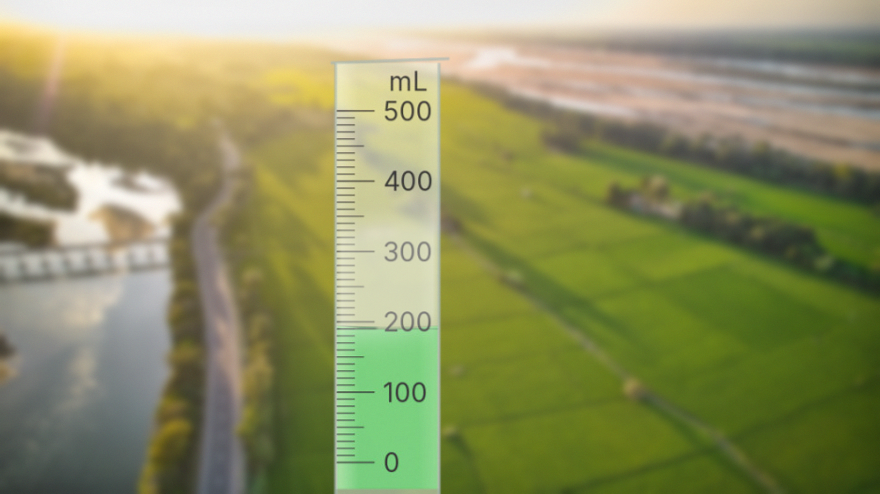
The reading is {"value": 190, "unit": "mL"}
